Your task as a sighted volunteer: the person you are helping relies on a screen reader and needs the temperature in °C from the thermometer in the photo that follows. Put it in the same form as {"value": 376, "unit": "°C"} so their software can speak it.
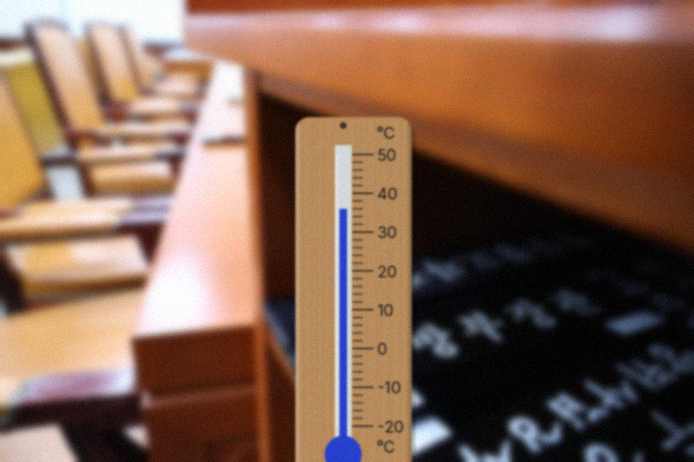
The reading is {"value": 36, "unit": "°C"}
